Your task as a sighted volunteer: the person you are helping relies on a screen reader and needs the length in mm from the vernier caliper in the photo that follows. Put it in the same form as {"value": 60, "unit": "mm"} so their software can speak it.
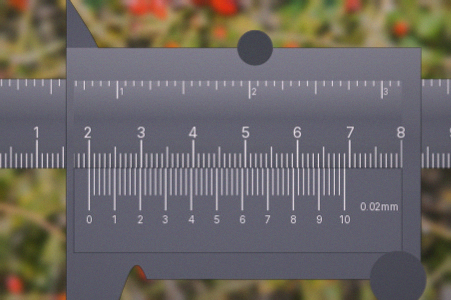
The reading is {"value": 20.0, "unit": "mm"}
